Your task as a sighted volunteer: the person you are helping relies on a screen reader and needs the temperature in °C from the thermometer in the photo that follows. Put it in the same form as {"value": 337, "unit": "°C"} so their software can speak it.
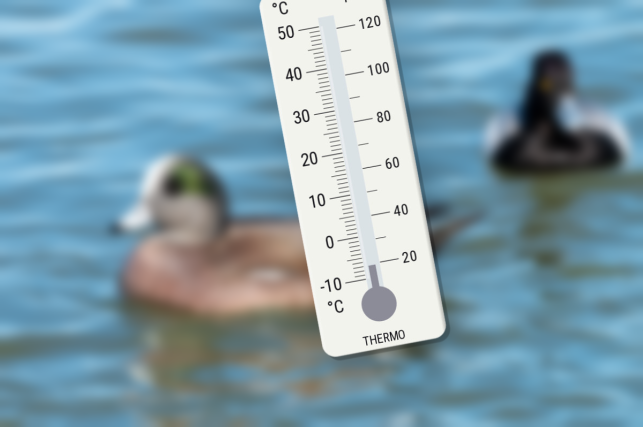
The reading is {"value": -7, "unit": "°C"}
